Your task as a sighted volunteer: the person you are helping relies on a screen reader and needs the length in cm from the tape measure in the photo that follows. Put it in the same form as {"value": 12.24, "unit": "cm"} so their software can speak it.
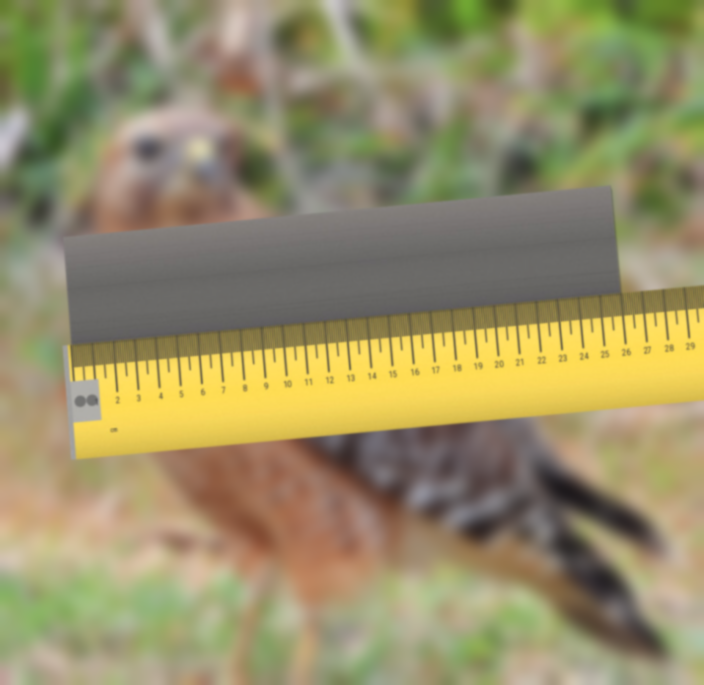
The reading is {"value": 26, "unit": "cm"}
